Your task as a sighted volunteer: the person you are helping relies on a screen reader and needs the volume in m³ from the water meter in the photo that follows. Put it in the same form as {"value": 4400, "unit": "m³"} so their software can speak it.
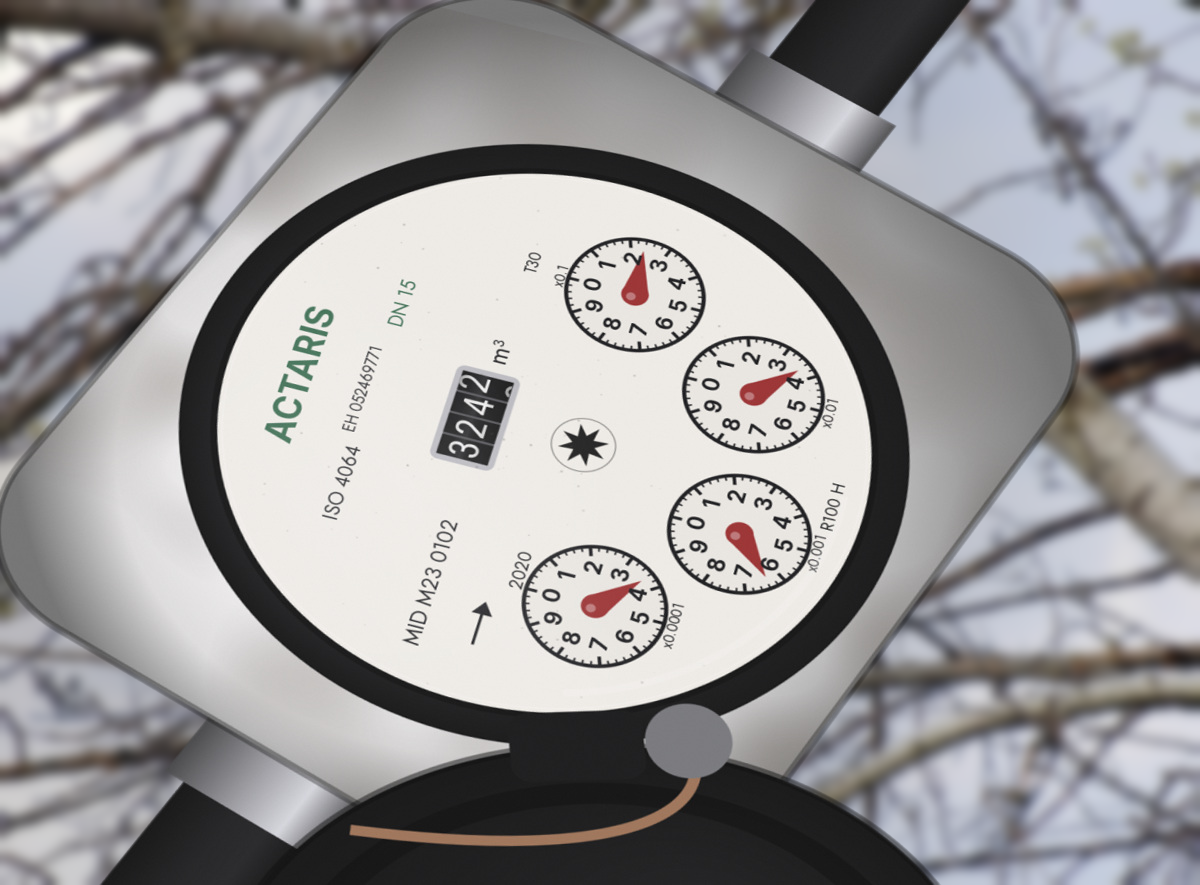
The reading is {"value": 3242.2363, "unit": "m³"}
